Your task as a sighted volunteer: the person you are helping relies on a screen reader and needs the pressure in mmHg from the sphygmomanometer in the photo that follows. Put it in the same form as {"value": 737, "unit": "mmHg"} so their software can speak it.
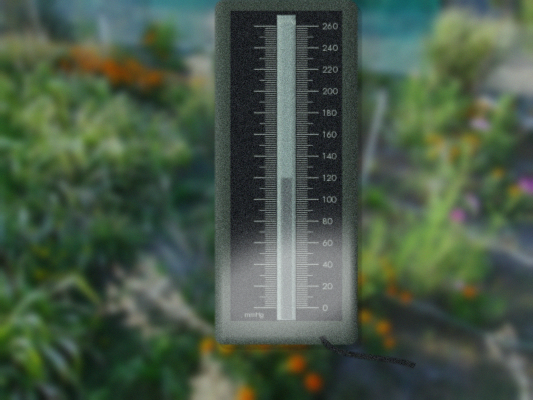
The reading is {"value": 120, "unit": "mmHg"}
